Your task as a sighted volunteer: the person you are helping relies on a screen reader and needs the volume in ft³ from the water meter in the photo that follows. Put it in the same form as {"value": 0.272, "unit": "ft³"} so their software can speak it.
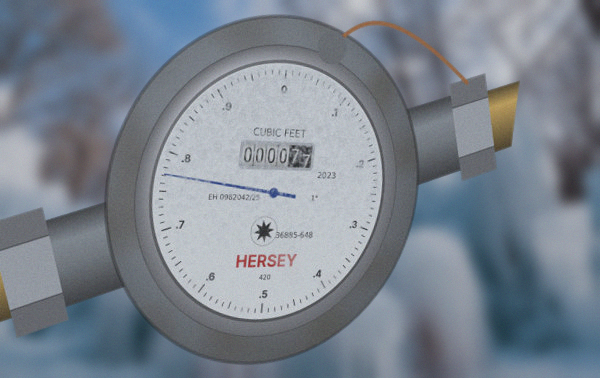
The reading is {"value": 76.77, "unit": "ft³"}
